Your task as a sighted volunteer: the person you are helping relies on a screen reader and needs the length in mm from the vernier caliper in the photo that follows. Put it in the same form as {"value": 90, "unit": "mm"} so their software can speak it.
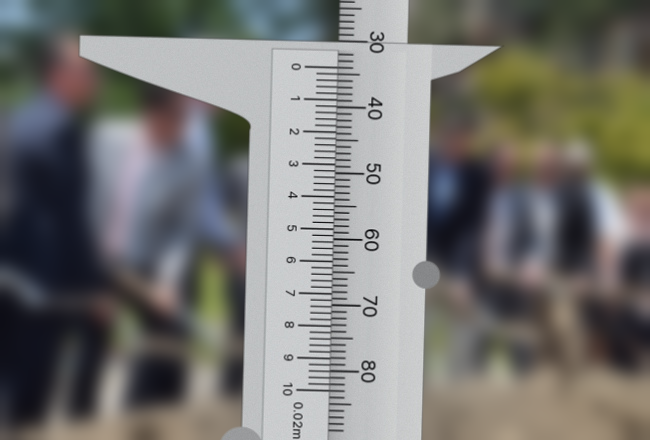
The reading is {"value": 34.0, "unit": "mm"}
